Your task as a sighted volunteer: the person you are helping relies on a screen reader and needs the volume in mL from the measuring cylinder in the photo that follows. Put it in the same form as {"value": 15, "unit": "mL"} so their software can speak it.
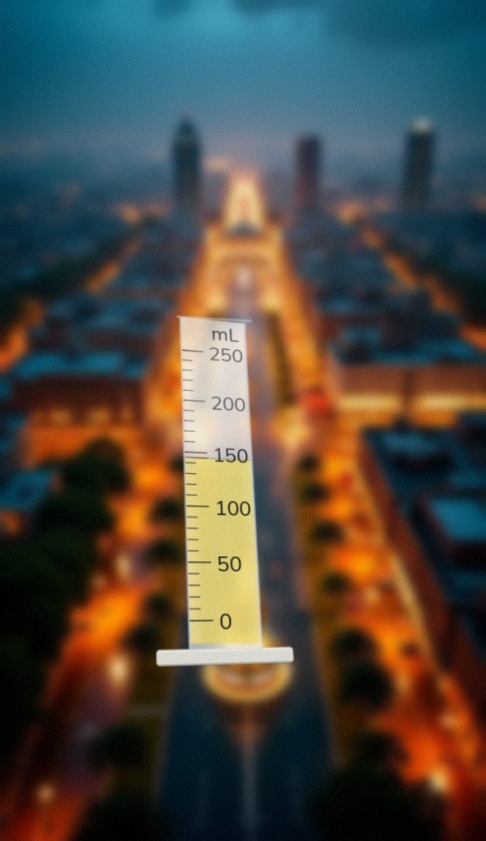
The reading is {"value": 145, "unit": "mL"}
